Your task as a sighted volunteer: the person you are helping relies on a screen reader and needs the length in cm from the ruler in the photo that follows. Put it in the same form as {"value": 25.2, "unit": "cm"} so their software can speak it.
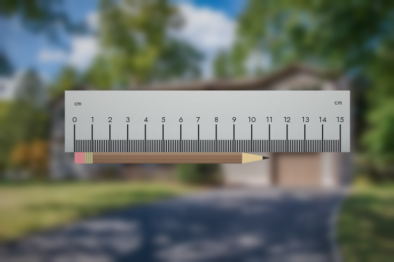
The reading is {"value": 11, "unit": "cm"}
